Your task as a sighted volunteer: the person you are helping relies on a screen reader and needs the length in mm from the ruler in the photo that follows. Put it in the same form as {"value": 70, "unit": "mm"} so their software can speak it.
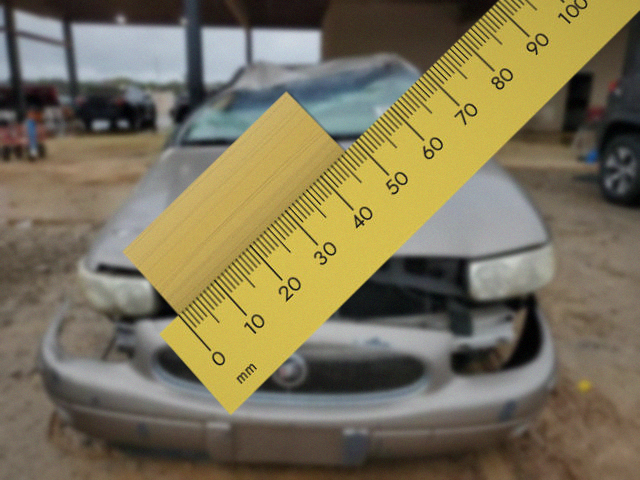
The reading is {"value": 47, "unit": "mm"}
